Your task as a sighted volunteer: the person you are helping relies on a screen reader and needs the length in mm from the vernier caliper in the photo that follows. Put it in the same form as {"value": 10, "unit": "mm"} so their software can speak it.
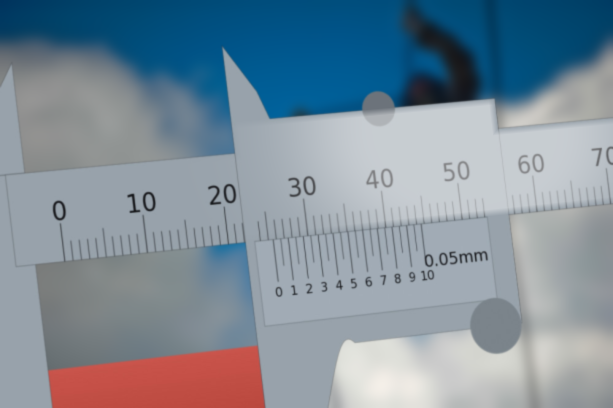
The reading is {"value": 25.6, "unit": "mm"}
